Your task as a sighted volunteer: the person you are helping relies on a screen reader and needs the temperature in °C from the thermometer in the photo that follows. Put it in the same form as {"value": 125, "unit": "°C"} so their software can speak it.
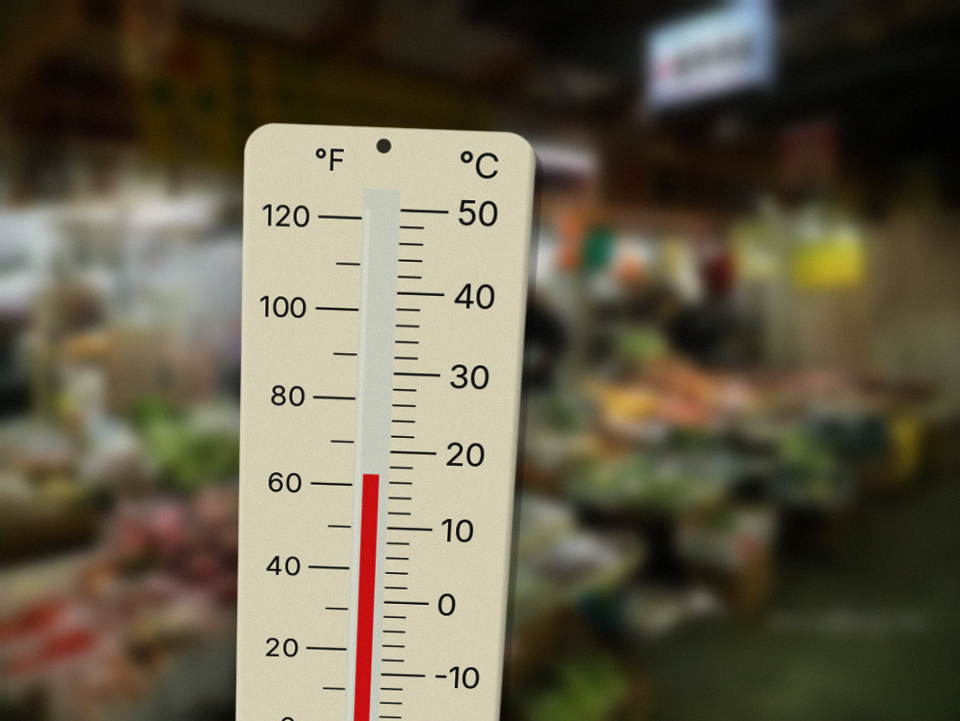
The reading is {"value": 17, "unit": "°C"}
